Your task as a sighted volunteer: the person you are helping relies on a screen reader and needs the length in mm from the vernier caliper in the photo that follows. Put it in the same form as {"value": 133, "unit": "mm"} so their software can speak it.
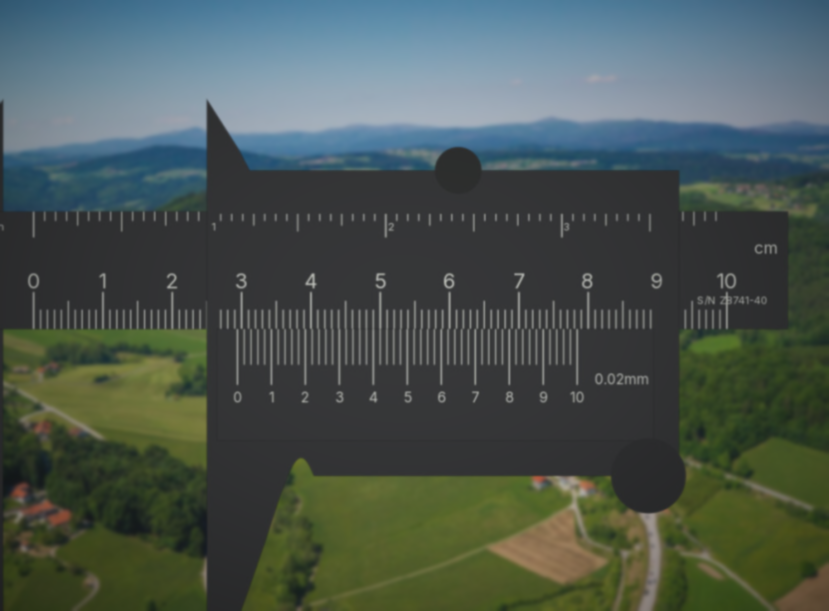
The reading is {"value": 29.4, "unit": "mm"}
